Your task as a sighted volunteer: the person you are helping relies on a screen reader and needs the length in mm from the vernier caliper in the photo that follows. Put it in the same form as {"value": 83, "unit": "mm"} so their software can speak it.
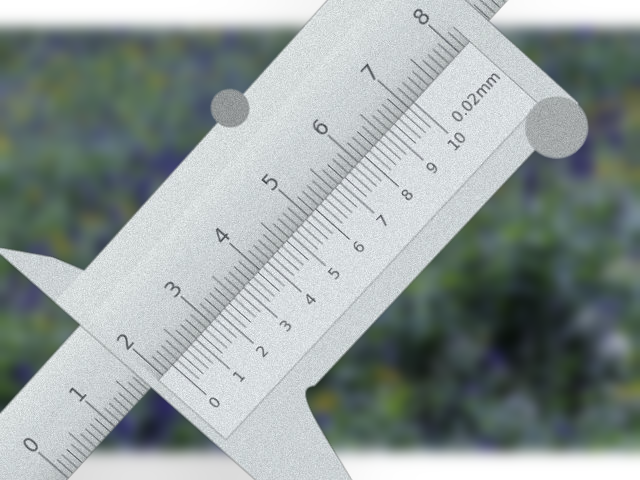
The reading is {"value": 22.0, "unit": "mm"}
